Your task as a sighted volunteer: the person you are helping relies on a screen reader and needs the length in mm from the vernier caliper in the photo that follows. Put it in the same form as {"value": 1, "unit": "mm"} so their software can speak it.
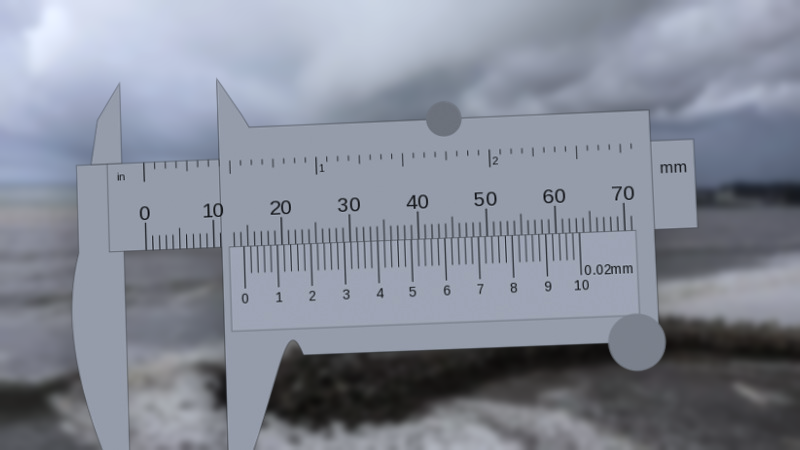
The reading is {"value": 14.4, "unit": "mm"}
